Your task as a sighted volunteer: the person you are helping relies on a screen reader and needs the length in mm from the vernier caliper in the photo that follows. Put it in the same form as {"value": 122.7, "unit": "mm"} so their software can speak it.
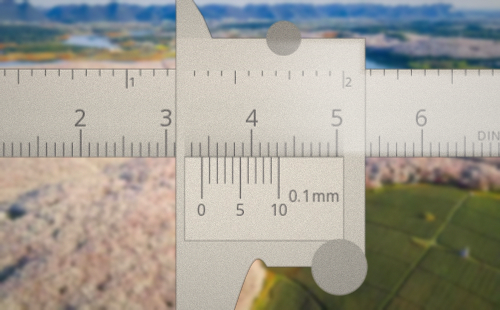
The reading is {"value": 34.2, "unit": "mm"}
